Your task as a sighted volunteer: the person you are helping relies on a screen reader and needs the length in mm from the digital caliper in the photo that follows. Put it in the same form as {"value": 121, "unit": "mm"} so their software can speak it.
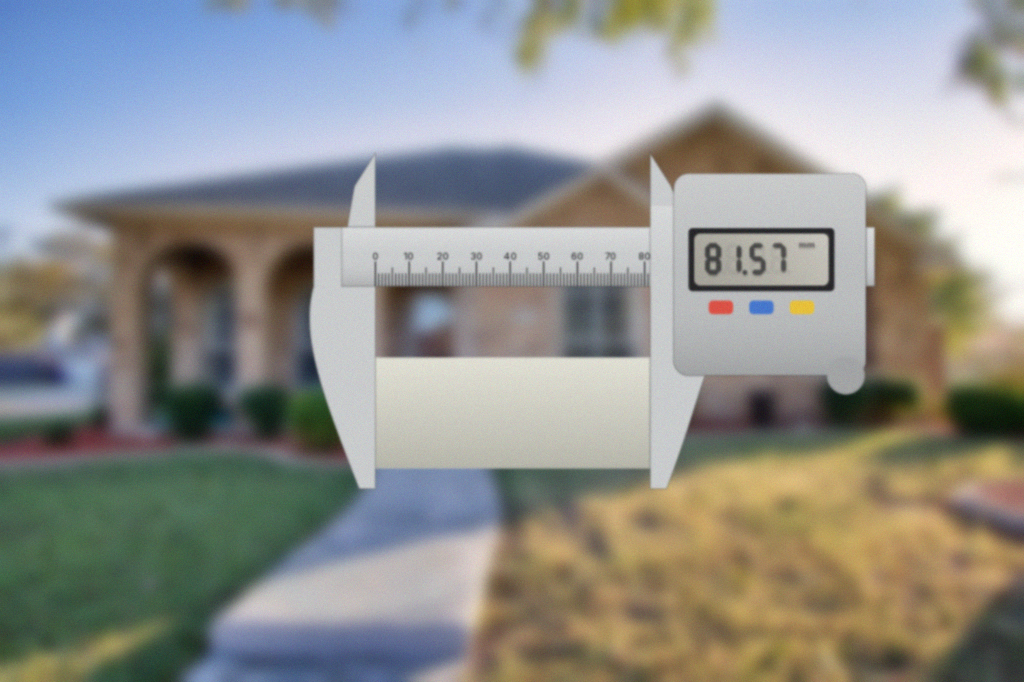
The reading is {"value": 81.57, "unit": "mm"}
